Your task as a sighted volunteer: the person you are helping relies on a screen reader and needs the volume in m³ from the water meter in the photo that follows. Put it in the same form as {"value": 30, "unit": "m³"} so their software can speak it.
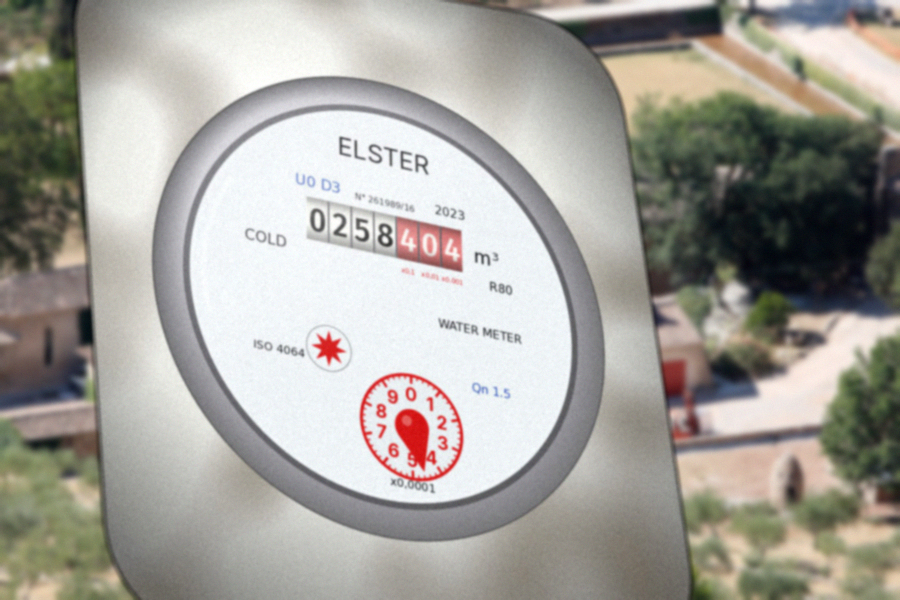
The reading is {"value": 258.4044, "unit": "m³"}
